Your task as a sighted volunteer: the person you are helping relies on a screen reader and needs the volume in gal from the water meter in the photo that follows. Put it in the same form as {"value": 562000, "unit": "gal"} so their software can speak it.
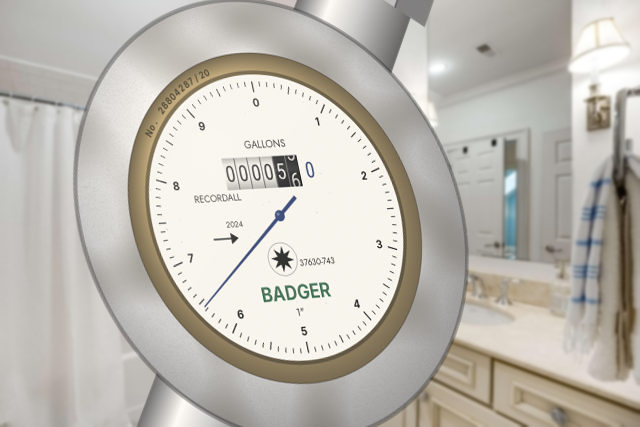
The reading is {"value": 556.4, "unit": "gal"}
